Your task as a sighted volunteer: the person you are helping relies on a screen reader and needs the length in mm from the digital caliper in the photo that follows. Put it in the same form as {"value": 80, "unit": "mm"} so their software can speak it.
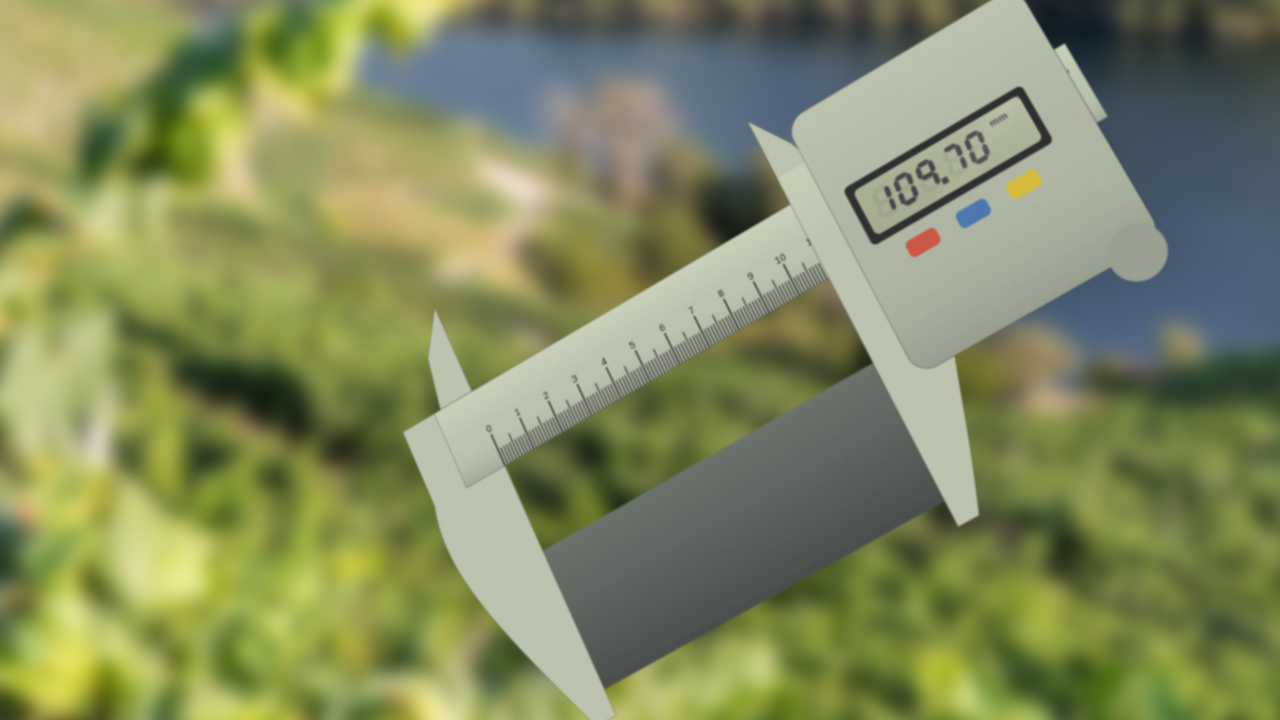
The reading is {"value": 109.70, "unit": "mm"}
